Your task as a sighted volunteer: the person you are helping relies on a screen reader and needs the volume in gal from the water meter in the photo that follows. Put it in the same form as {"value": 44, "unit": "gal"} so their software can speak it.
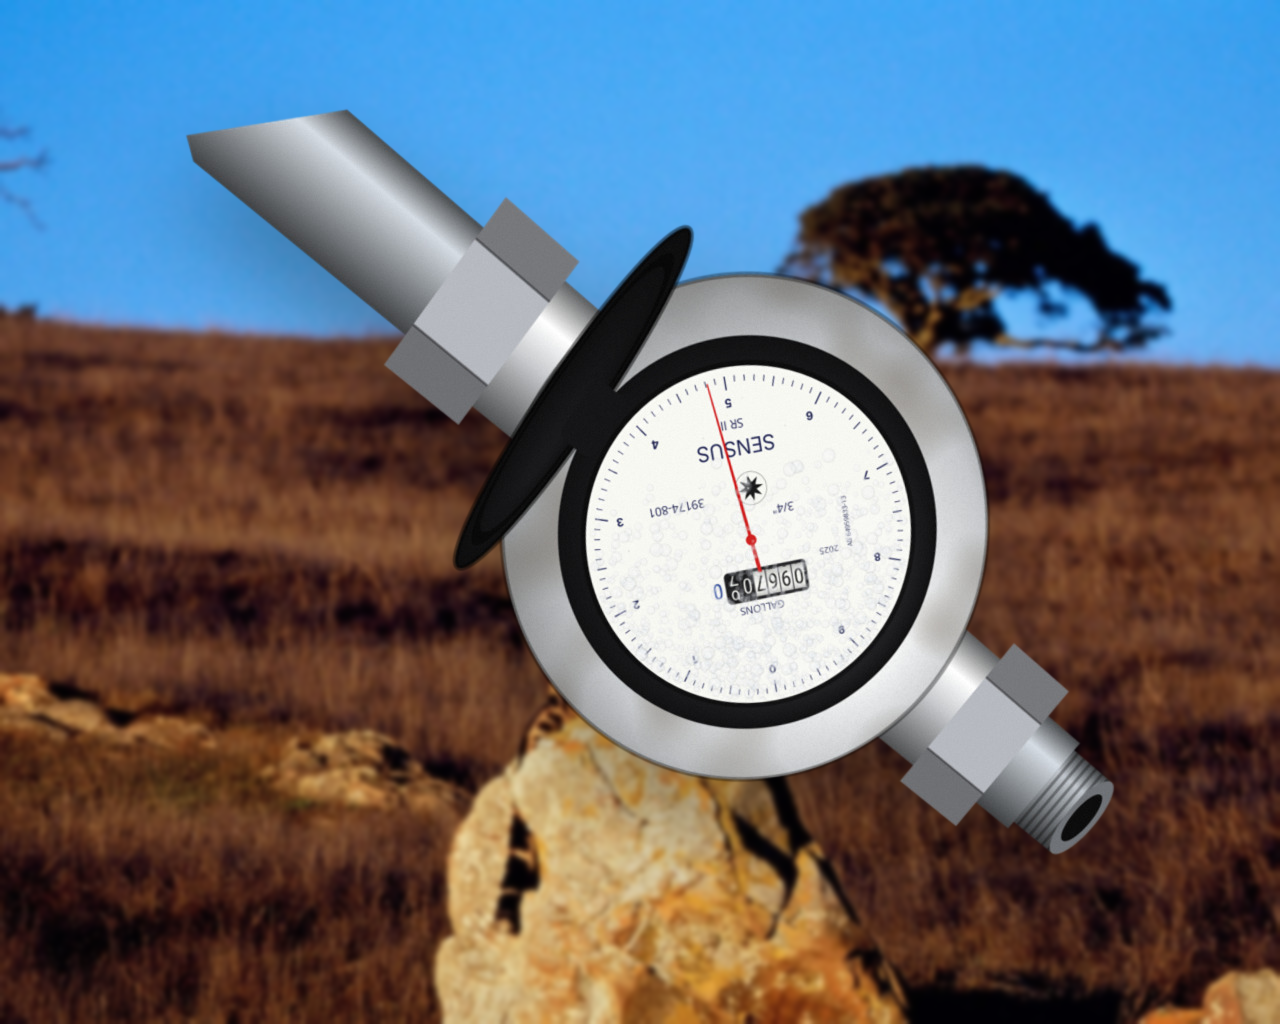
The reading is {"value": 967064.8, "unit": "gal"}
